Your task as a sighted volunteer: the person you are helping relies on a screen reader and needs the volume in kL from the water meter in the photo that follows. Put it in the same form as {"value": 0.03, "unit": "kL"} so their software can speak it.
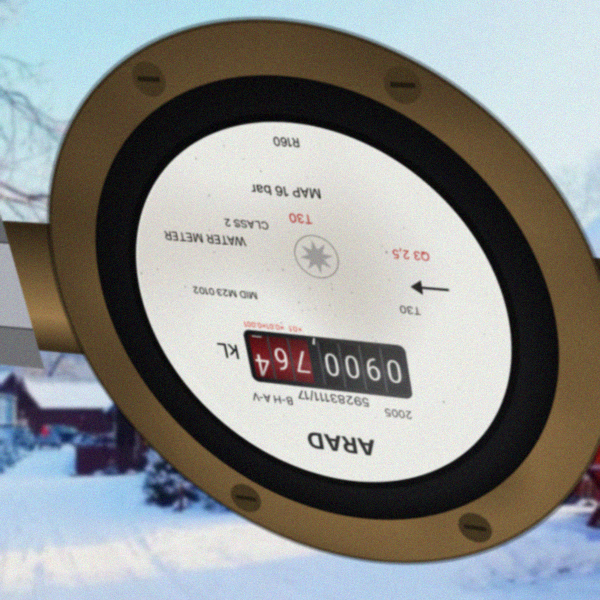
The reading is {"value": 900.764, "unit": "kL"}
